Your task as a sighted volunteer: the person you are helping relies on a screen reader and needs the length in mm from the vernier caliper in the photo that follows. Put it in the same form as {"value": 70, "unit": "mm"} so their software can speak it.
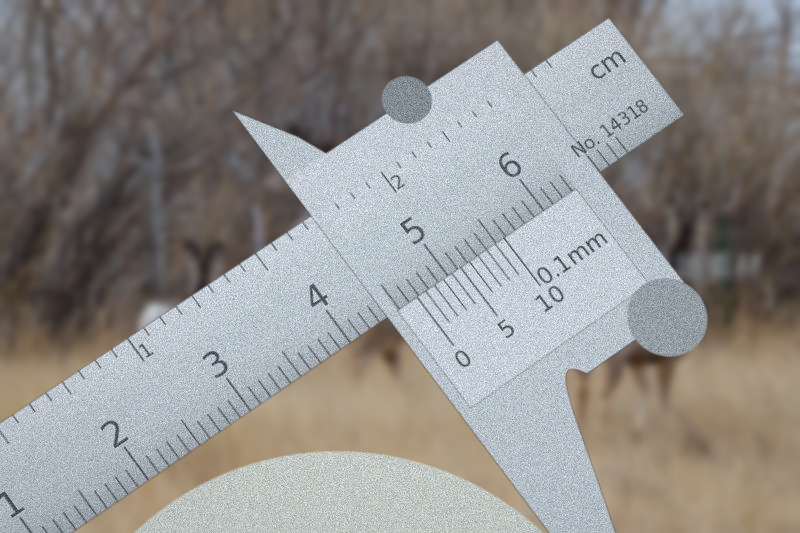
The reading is {"value": 46.8, "unit": "mm"}
